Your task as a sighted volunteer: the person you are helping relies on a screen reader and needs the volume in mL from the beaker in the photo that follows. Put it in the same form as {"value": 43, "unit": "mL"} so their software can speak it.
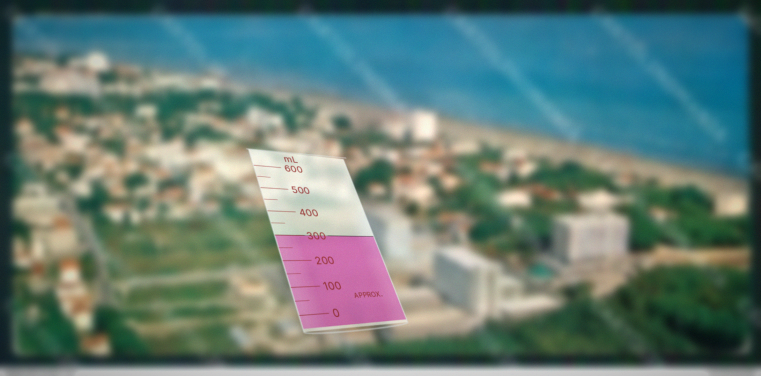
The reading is {"value": 300, "unit": "mL"}
